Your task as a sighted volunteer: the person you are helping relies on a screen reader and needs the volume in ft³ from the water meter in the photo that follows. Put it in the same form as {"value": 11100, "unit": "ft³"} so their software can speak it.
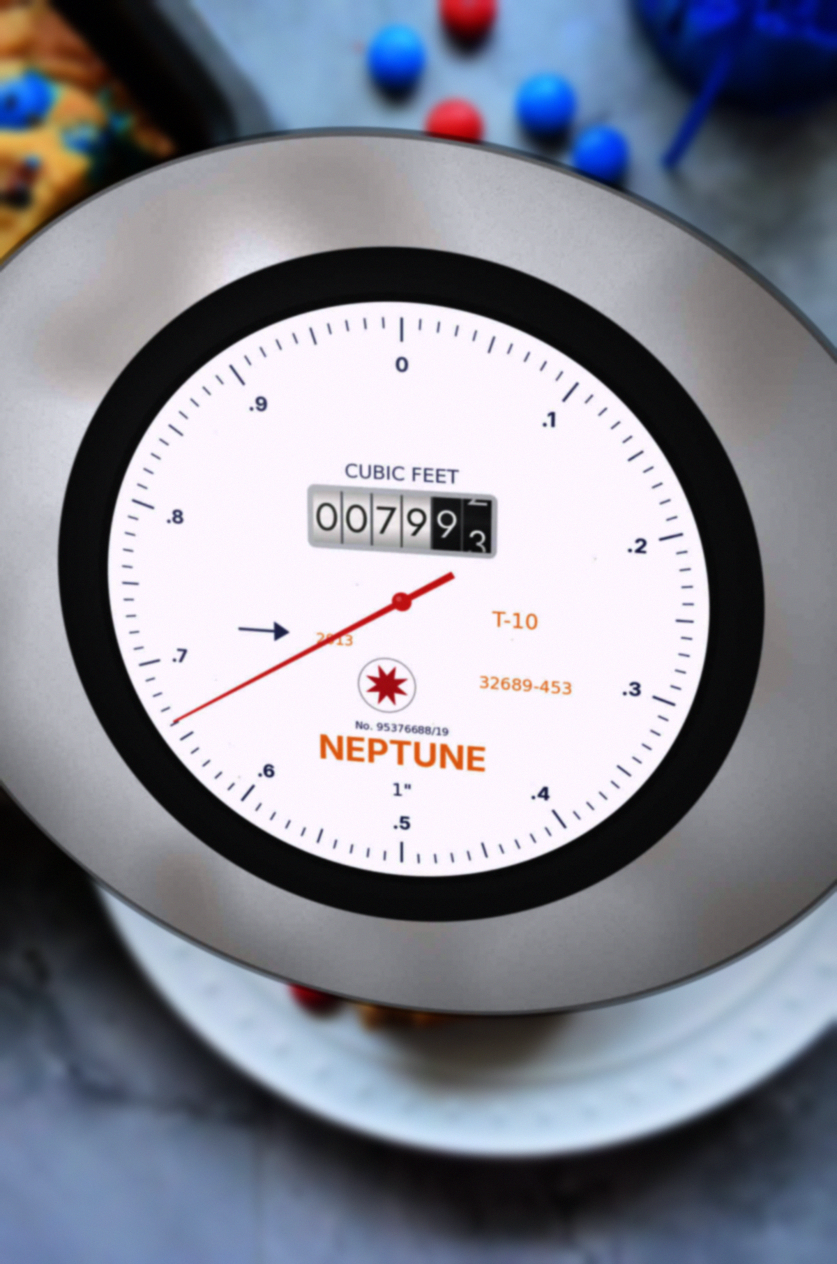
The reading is {"value": 7992.66, "unit": "ft³"}
